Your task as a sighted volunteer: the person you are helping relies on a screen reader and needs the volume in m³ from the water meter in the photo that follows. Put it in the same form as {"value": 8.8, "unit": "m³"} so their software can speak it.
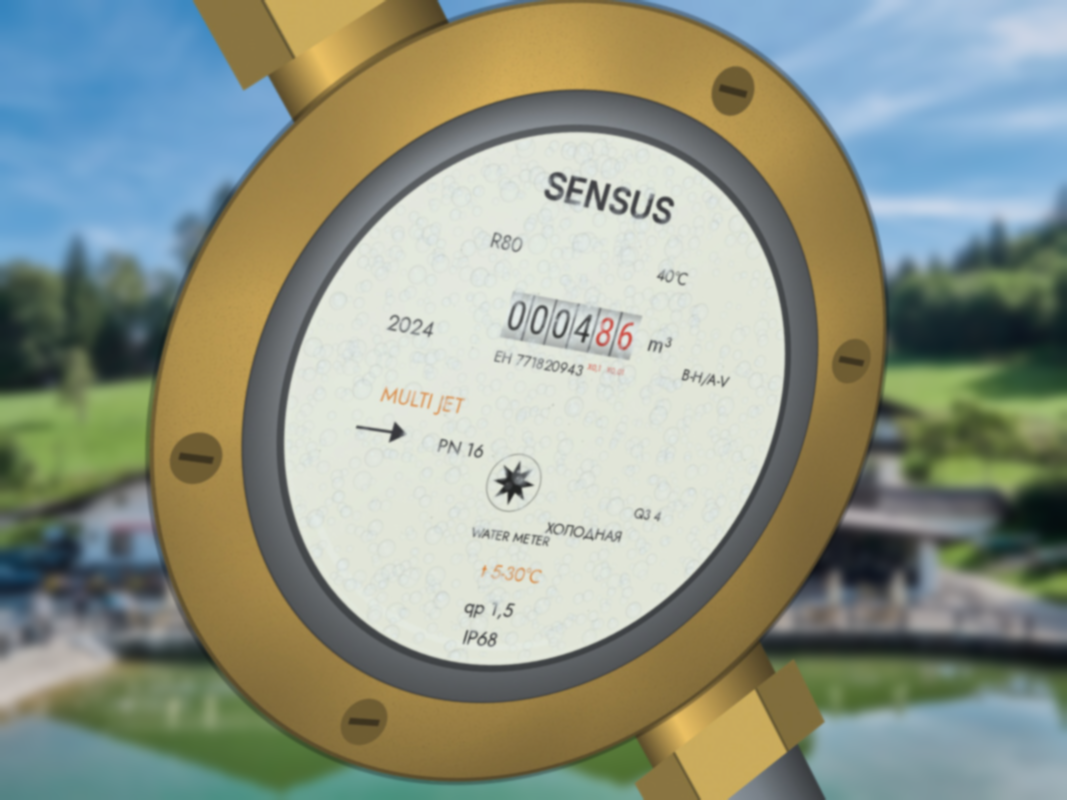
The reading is {"value": 4.86, "unit": "m³"}
